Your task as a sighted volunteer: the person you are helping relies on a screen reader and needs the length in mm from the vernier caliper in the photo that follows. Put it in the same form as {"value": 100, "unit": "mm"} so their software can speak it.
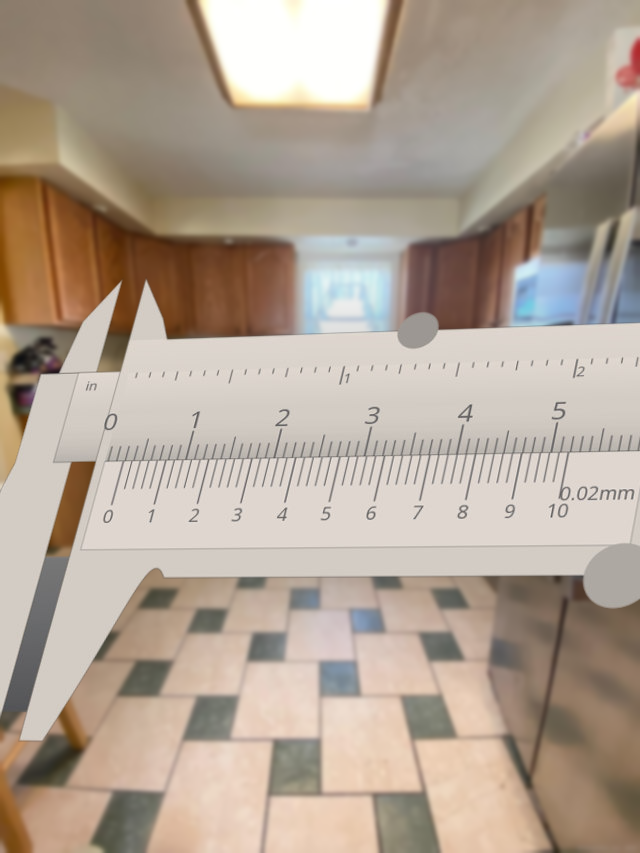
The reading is {"value": 2.8, "unit": "mm"}
